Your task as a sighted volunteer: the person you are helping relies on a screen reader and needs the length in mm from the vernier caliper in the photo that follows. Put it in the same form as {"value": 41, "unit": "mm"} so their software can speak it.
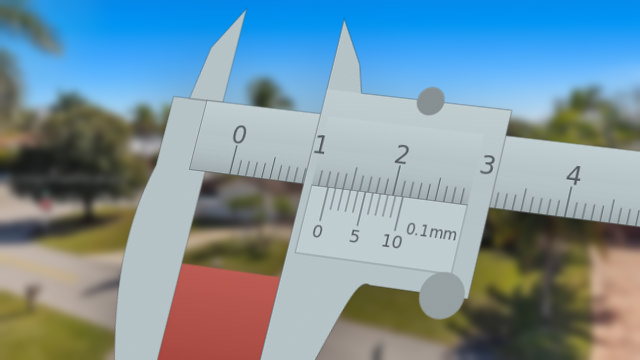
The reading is {"value": 12.2, "unit": "mm"}
